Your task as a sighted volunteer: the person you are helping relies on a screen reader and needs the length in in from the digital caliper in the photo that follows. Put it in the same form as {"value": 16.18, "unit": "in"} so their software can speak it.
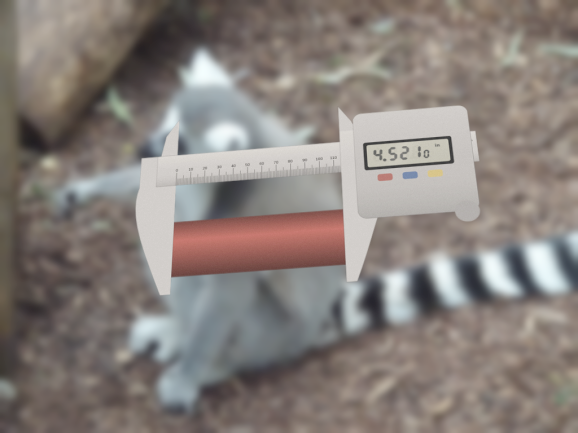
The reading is {"value": 4.5210, "unit": "in"}
